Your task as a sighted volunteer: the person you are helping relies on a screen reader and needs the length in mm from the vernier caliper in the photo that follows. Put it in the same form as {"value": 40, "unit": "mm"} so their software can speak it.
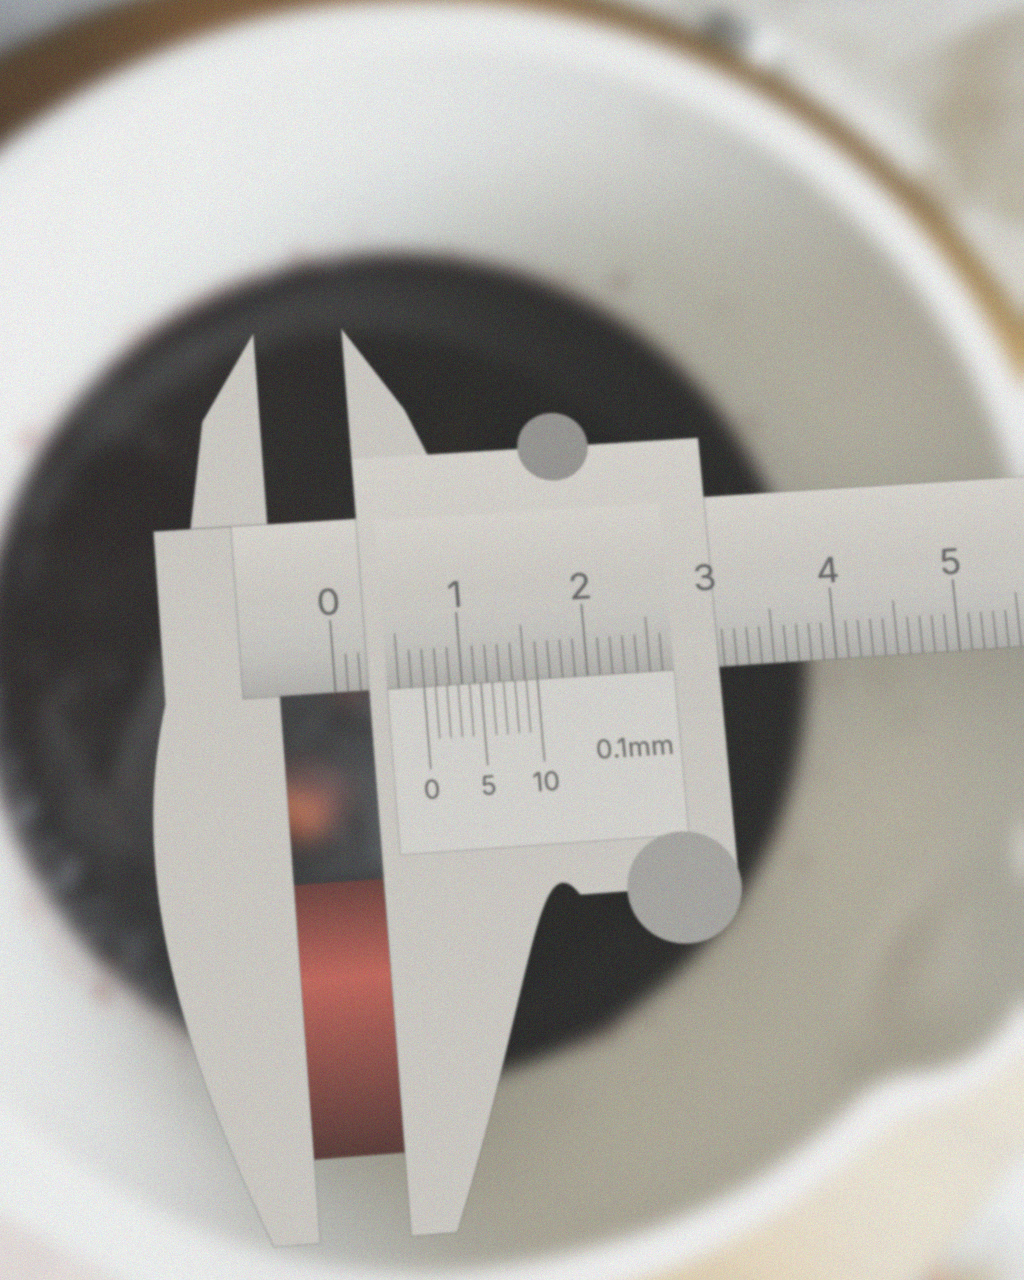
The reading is {"value": 7.0, "unit": "mm"}
